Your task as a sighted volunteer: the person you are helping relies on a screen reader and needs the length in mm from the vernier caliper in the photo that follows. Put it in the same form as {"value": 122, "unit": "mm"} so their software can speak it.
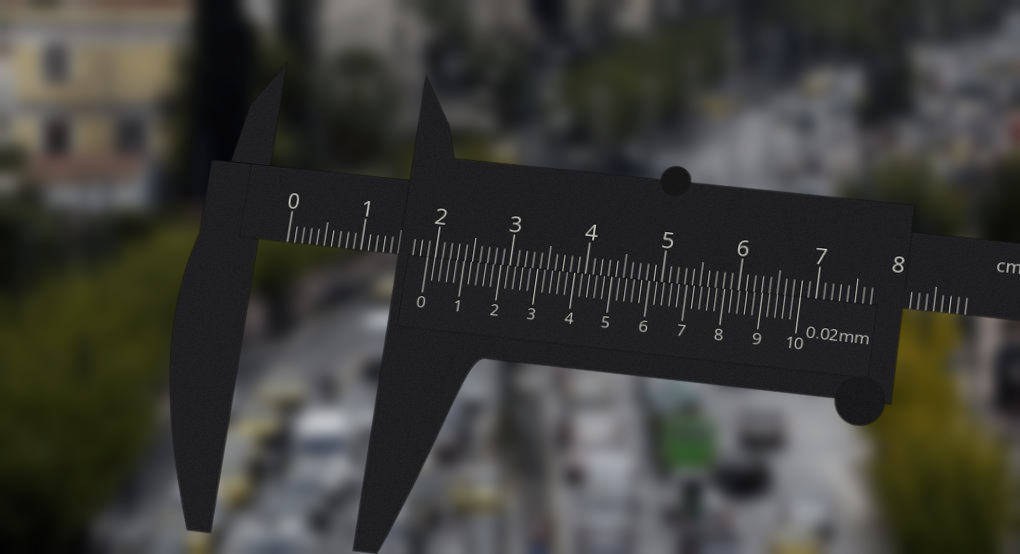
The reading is {"value": 19.0, "unit": "mm"}
